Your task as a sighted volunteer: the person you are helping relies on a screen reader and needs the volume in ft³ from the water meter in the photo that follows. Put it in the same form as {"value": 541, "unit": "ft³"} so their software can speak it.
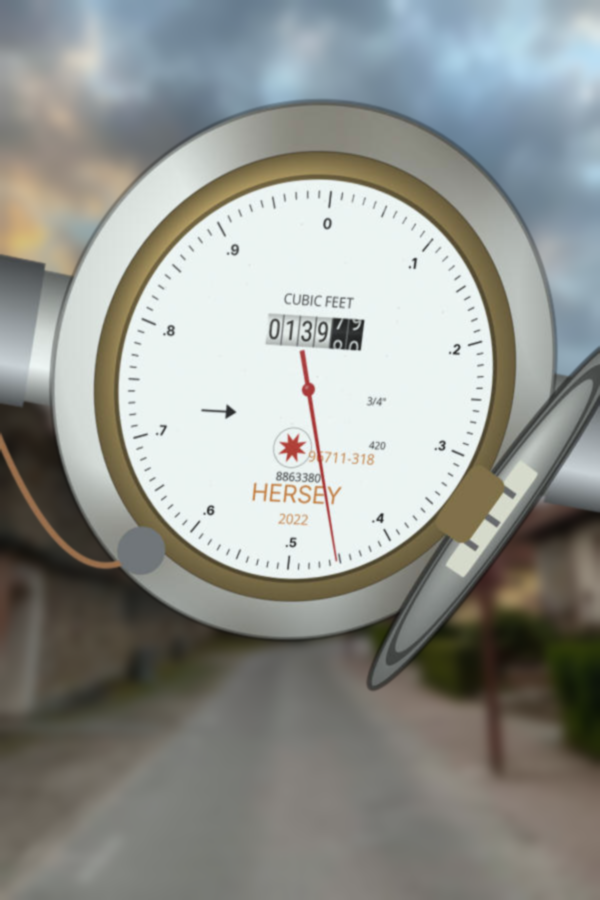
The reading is {"value": 13979.45, "unit": "ft³"}
